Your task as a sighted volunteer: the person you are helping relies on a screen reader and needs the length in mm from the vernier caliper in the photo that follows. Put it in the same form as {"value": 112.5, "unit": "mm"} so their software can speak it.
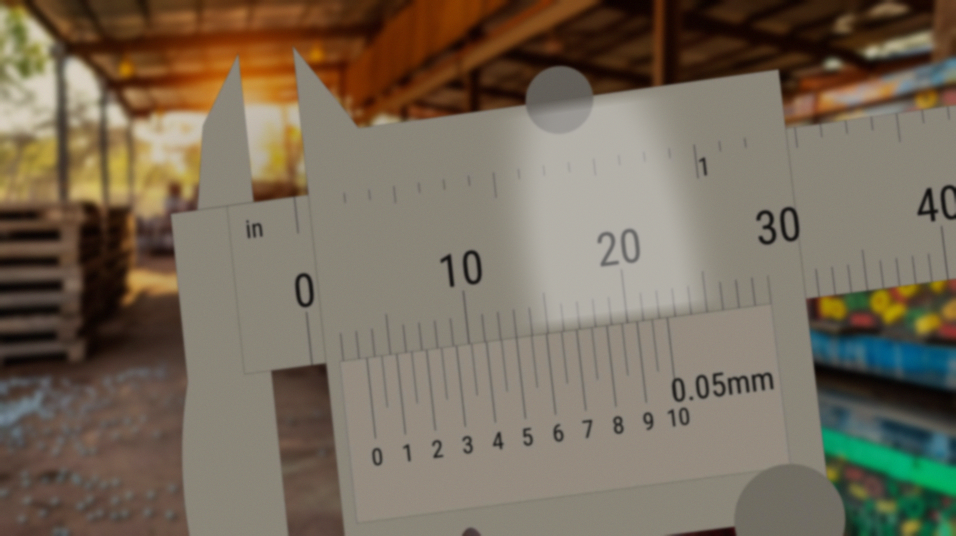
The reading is {"value": 3.5, "unit": "mm"}
